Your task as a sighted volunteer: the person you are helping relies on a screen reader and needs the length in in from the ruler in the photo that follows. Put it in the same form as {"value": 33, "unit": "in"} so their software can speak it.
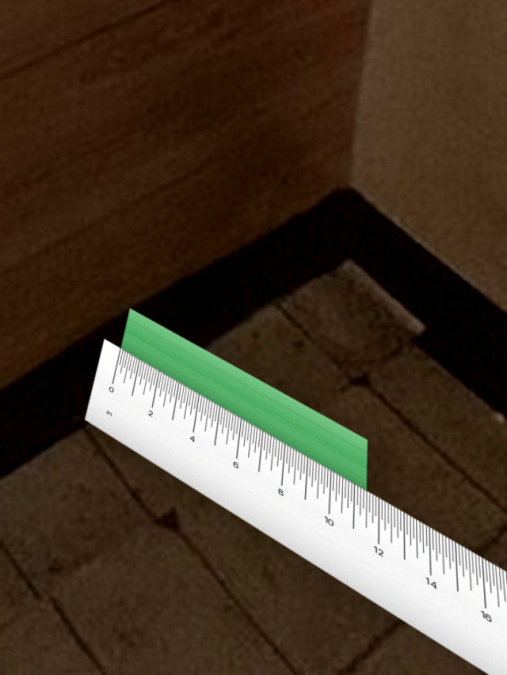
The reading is {"value": 11.5, "unit": "in"}
